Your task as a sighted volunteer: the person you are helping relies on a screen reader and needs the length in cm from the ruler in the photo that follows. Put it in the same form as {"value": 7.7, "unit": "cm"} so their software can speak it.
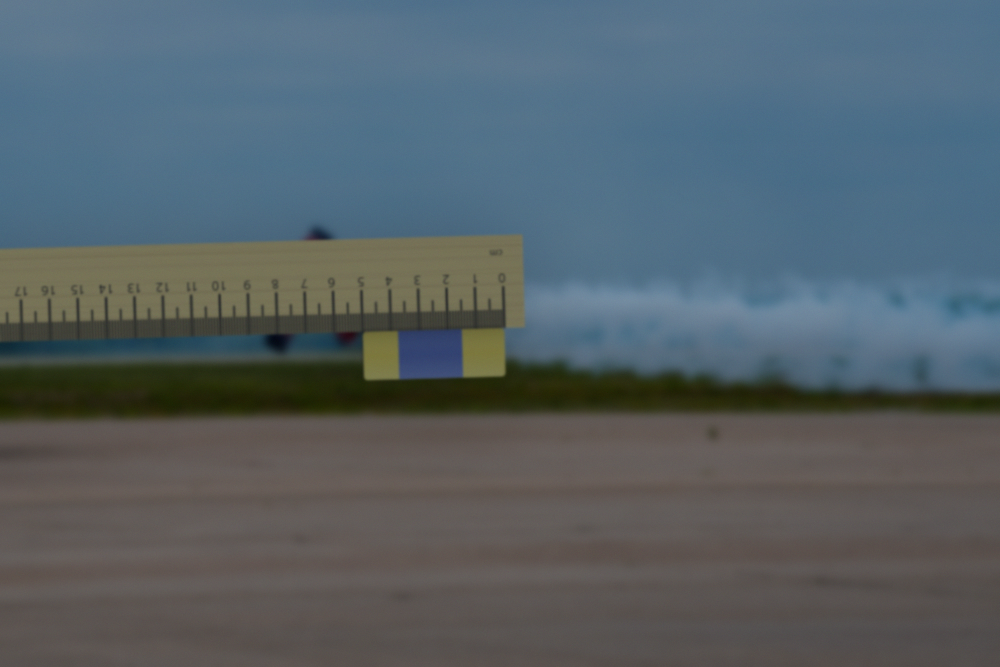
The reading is {"value": 5, "unit": "cm"}
